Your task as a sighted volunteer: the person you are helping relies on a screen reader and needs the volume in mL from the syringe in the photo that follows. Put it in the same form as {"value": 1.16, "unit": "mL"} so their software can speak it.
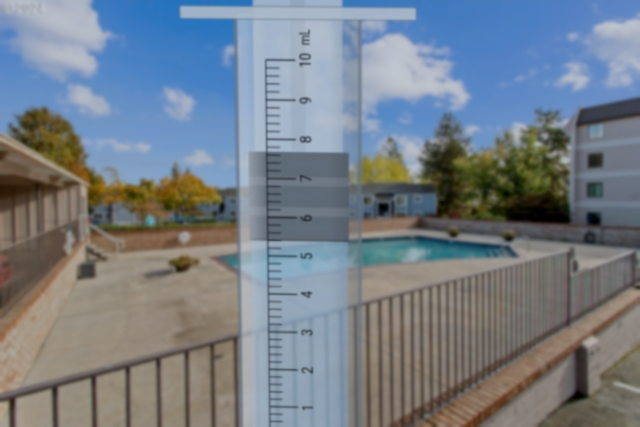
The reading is {"value": 5.4, "unit": "mL"}
